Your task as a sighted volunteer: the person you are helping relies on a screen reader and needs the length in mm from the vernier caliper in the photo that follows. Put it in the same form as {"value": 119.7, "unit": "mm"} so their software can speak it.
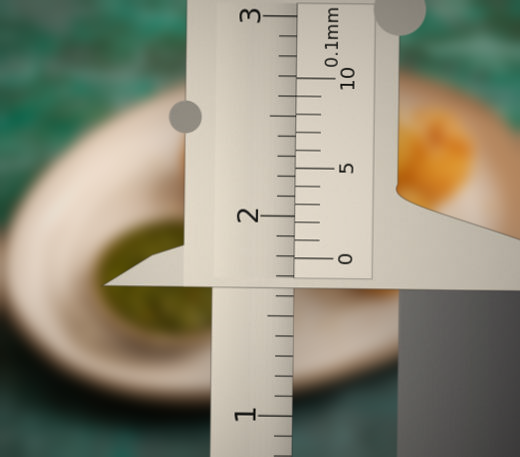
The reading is {"value": 17.9, "unit": "mm"}
